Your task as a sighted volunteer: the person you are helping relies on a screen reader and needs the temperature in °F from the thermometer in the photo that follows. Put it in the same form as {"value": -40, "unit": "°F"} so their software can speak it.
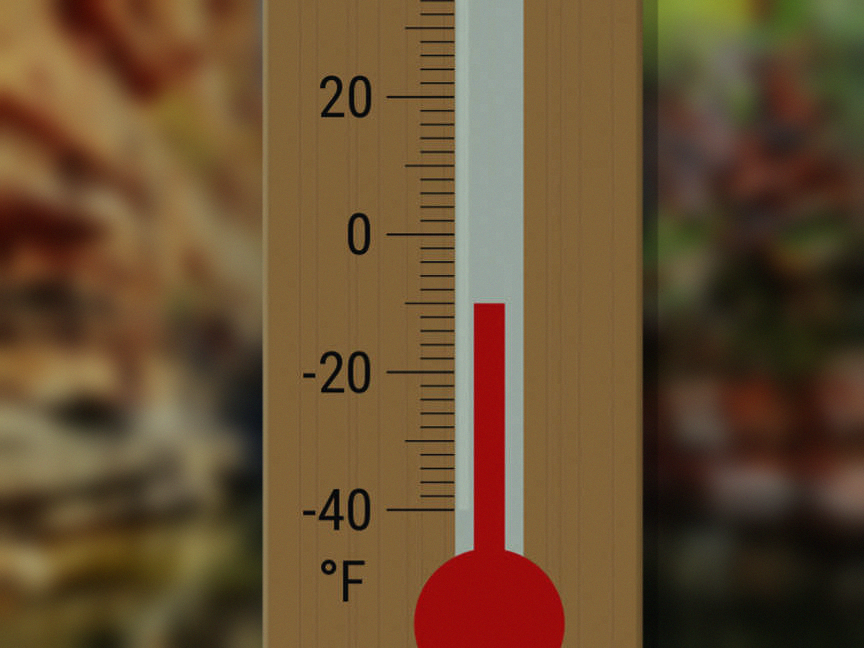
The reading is {"value": -10, "unit": "°F"}
